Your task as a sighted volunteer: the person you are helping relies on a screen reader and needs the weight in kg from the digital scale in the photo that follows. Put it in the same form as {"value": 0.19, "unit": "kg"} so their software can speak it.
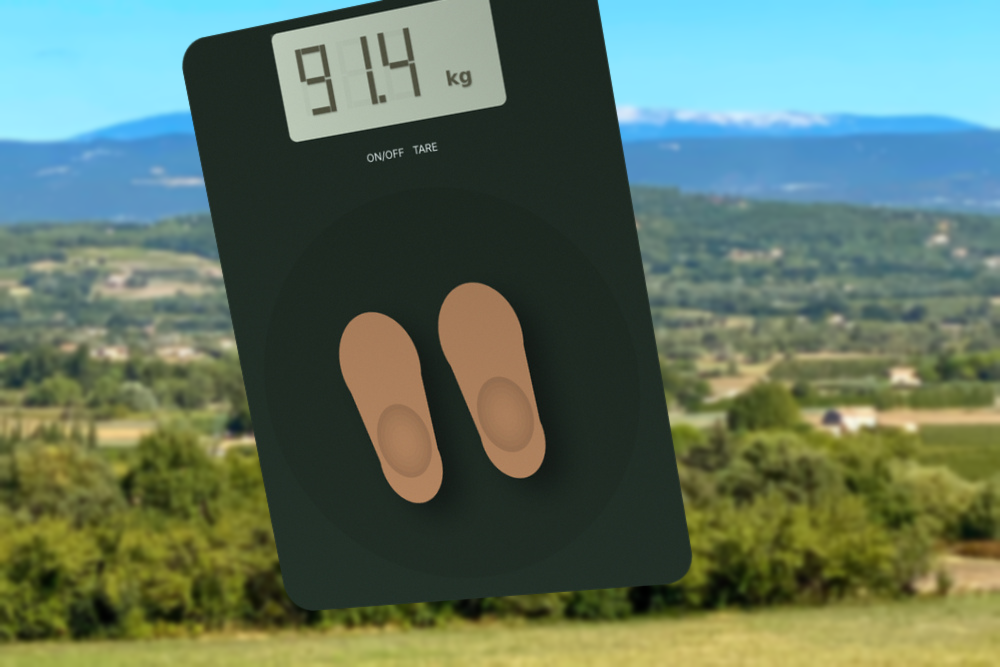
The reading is {"value": 91.4, "unit": "kg"}
